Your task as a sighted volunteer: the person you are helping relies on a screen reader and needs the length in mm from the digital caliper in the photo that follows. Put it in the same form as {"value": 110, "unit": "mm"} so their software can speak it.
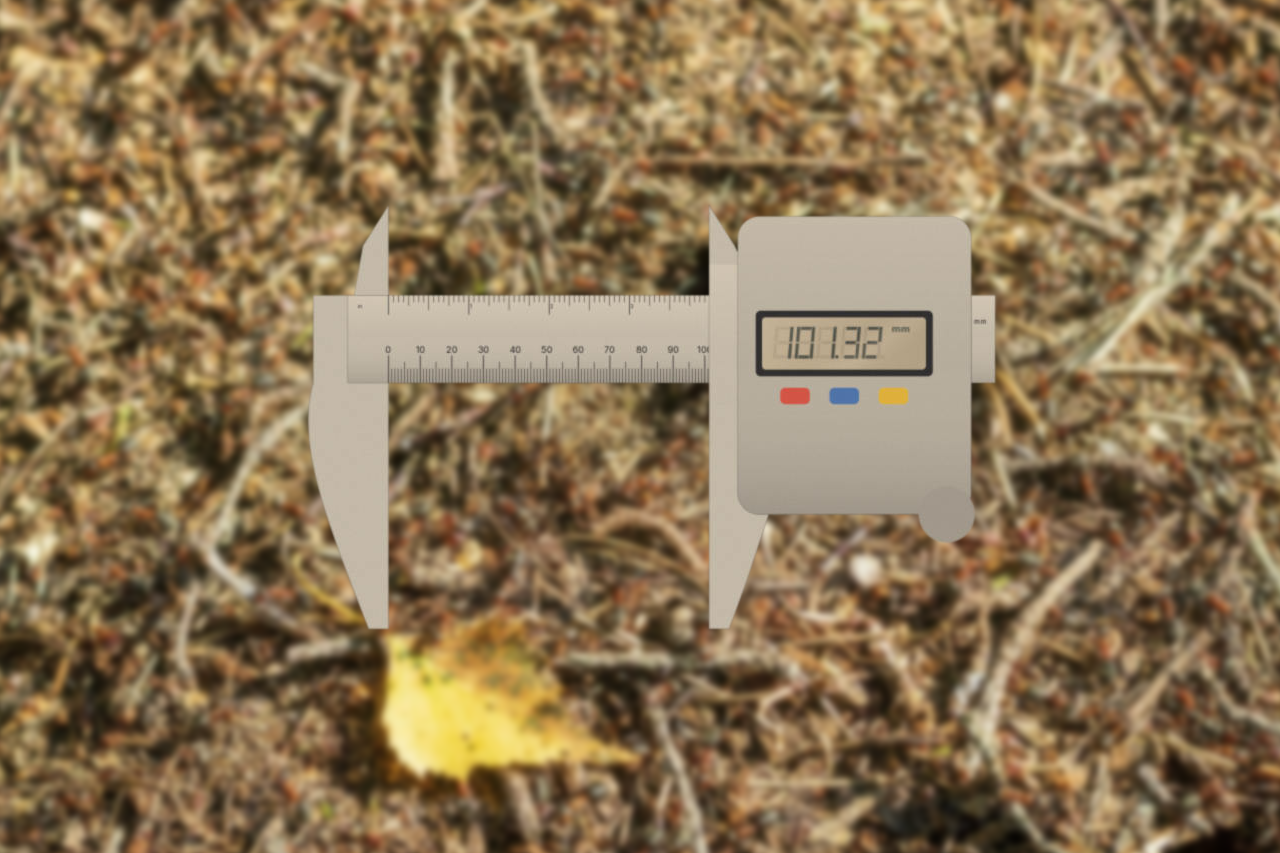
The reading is {"value": 101.32, "unit": "mm"}
